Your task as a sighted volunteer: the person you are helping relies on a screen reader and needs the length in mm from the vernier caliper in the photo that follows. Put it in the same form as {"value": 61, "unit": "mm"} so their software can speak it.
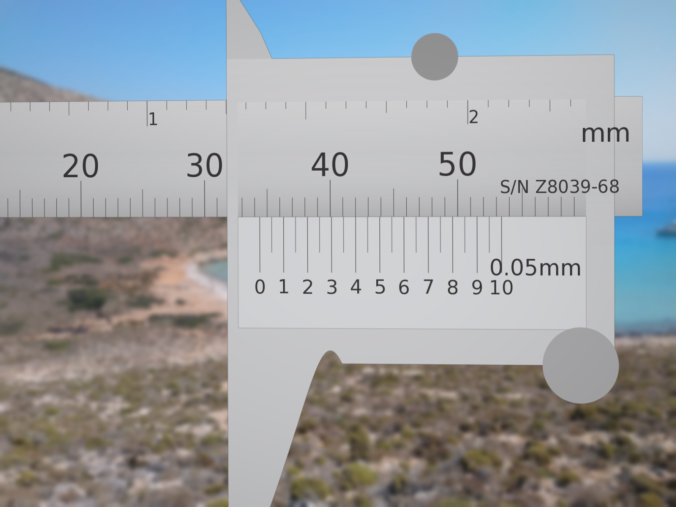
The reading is {"value": 34.4, "unit": "mm"}
